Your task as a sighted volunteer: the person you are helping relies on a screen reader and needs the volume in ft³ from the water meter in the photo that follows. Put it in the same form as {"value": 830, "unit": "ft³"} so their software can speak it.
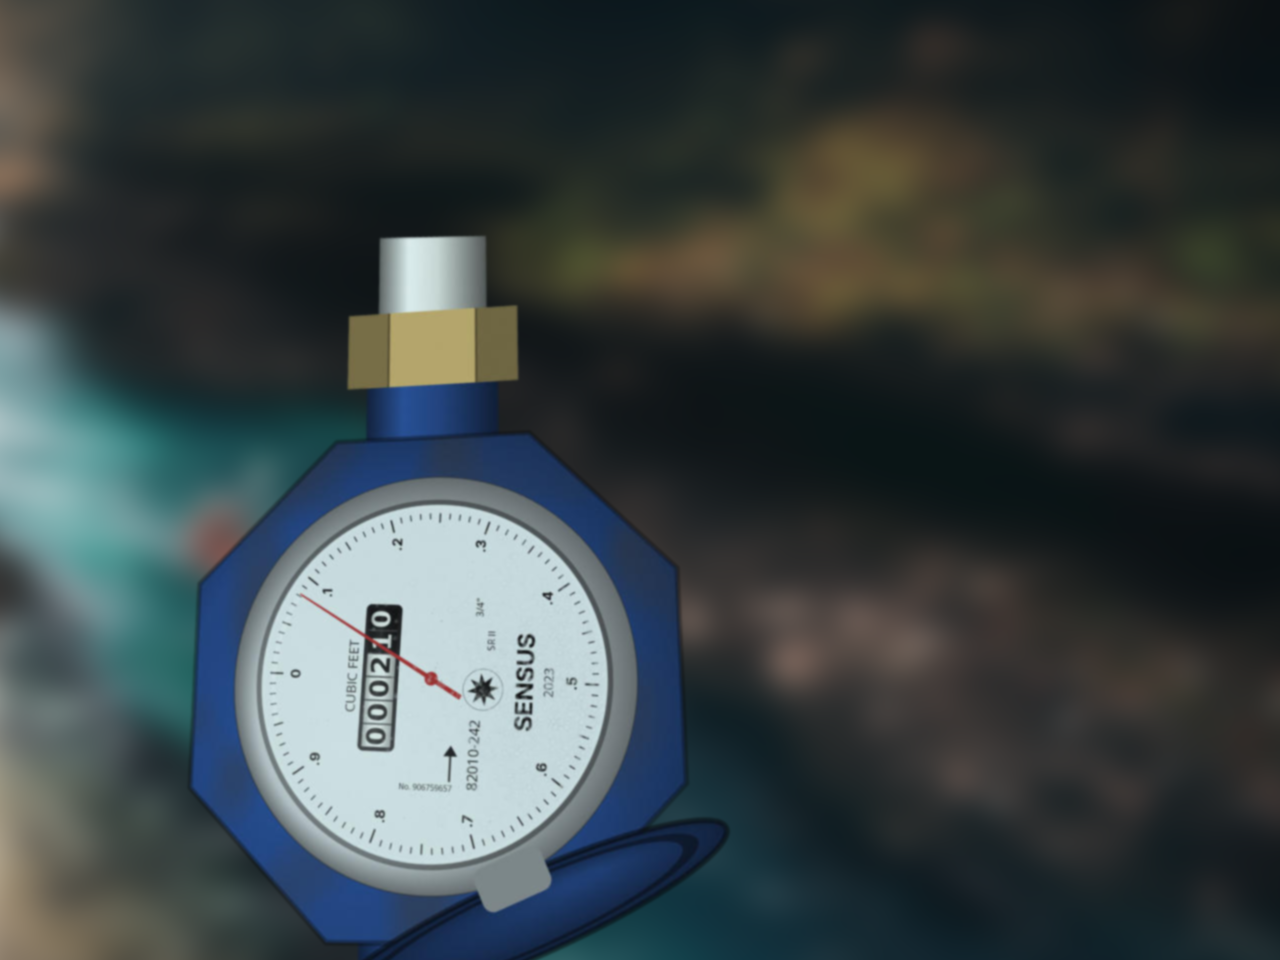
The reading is {"value": 210.08, "unit": "ft³"}
